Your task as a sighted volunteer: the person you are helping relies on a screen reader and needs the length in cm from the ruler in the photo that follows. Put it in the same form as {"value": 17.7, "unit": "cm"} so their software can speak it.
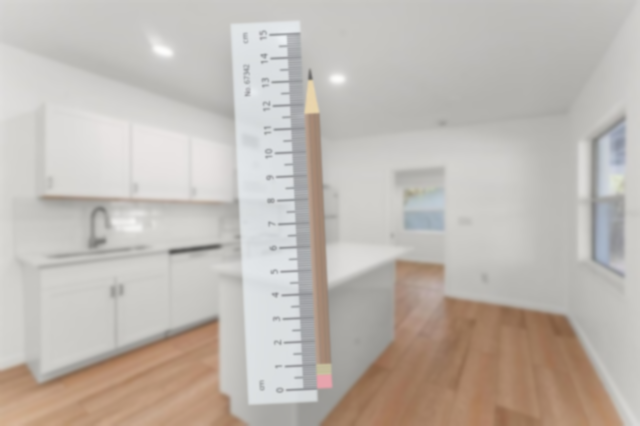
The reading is {"value": 13.5, "unit": "cm"}
